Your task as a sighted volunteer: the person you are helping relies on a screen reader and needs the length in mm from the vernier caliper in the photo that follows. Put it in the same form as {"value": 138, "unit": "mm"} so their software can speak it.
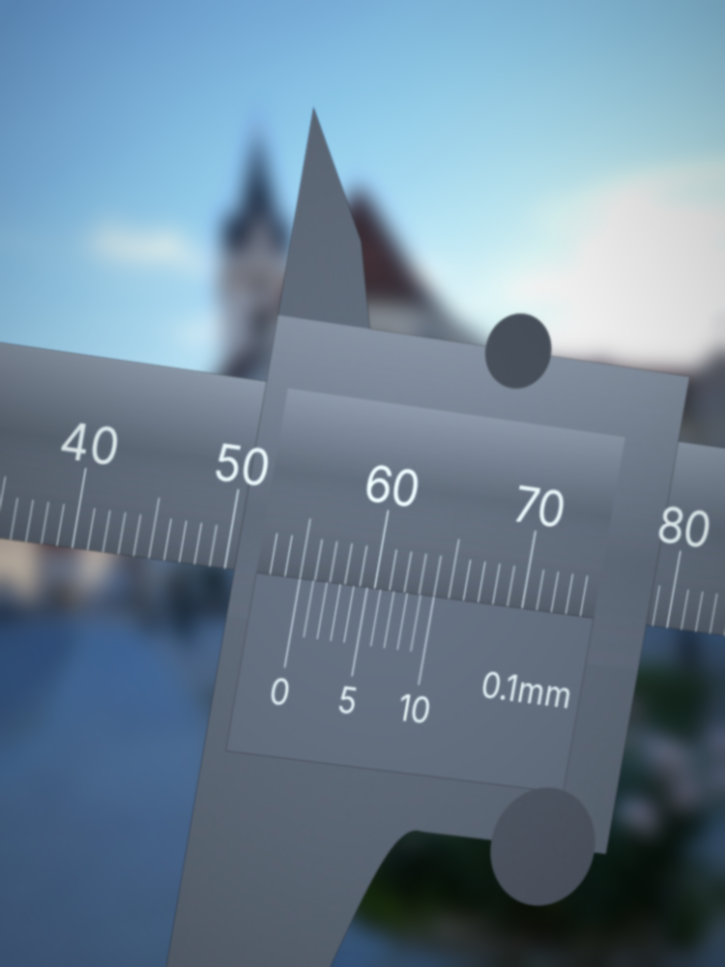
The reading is {"value": 55.0, "unit": "mm"}
